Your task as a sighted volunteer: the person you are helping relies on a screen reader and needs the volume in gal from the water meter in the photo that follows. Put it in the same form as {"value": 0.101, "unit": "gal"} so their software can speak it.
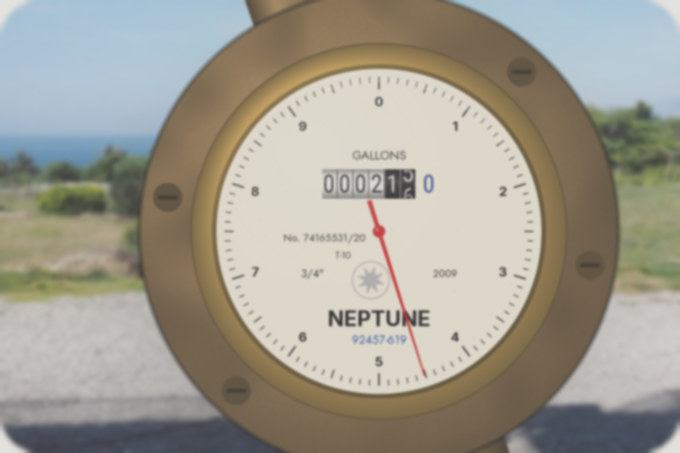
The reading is {"value": 2154.5, "unit": "gal"}
